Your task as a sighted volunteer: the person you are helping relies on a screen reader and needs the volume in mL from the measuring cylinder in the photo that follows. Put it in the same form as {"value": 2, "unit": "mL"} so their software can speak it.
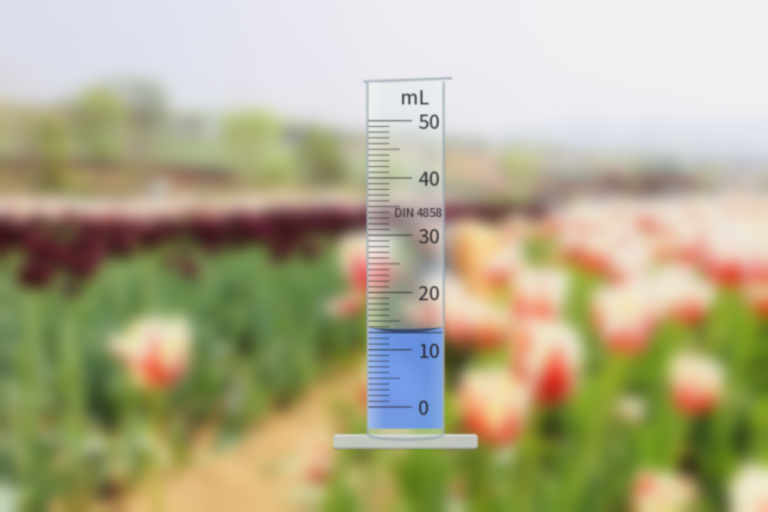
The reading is {"value": 13, "unit": "mL"}
